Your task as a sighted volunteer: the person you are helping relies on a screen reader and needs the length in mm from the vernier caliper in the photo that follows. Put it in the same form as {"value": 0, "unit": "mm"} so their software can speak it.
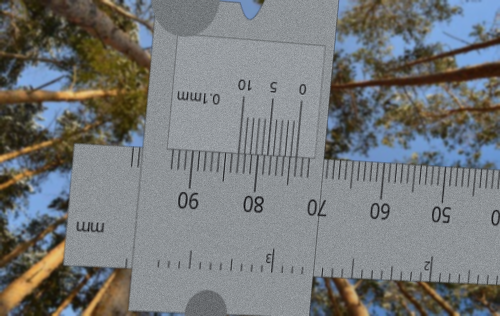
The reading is {"value": 74.0, "unit": "mm"}
